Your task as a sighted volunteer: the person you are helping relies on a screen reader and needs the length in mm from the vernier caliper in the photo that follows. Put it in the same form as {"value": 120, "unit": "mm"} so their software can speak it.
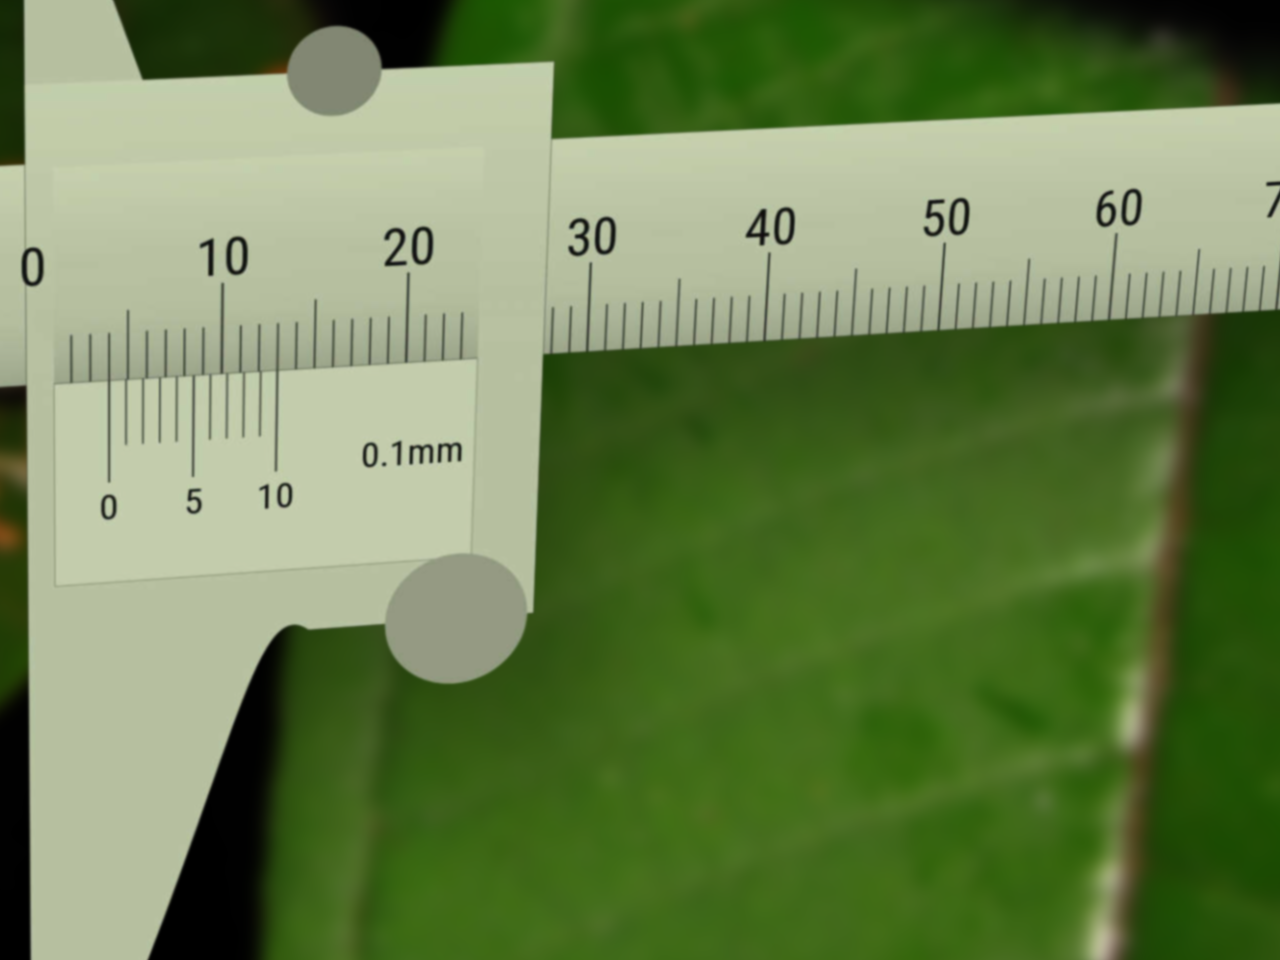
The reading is {"value": 4.0, "unit": "mm"}
